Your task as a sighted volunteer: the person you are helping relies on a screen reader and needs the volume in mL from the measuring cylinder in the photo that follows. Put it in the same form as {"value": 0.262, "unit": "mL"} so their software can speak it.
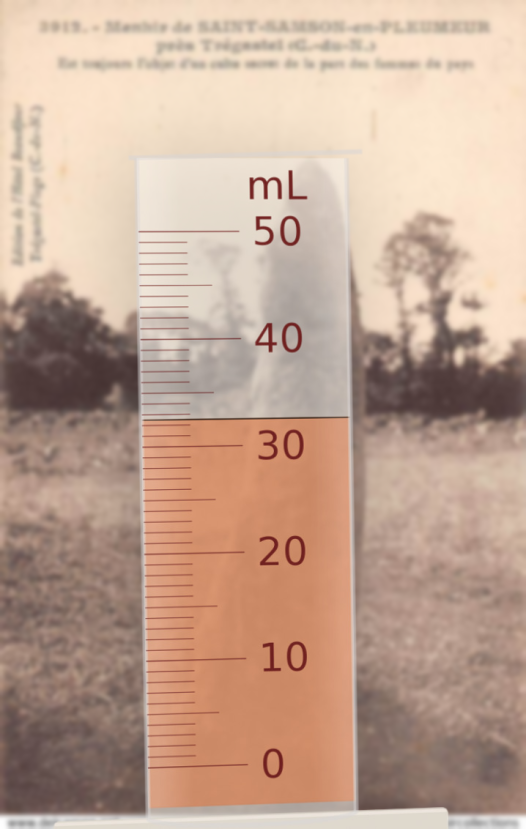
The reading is {"value": 32.5, "unit": "mL"}
